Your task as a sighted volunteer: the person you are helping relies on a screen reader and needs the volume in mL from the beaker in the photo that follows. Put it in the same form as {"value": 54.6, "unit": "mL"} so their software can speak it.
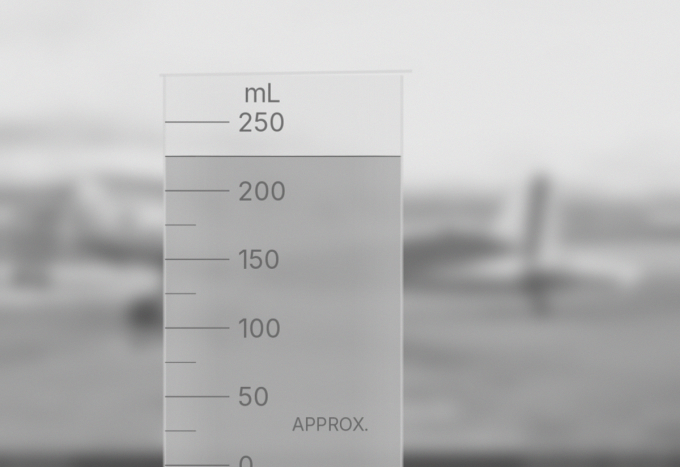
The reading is {"value": 225, "unit": "mL"}
